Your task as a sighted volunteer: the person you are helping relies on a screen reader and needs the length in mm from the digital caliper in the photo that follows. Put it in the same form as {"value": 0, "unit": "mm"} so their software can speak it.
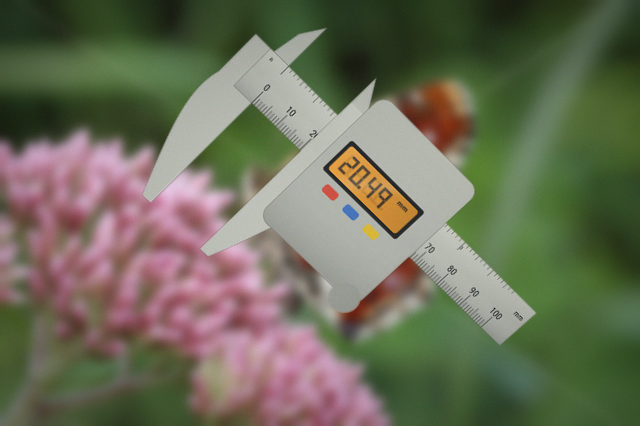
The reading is {"value": 20.49, "unit": "mm"}
